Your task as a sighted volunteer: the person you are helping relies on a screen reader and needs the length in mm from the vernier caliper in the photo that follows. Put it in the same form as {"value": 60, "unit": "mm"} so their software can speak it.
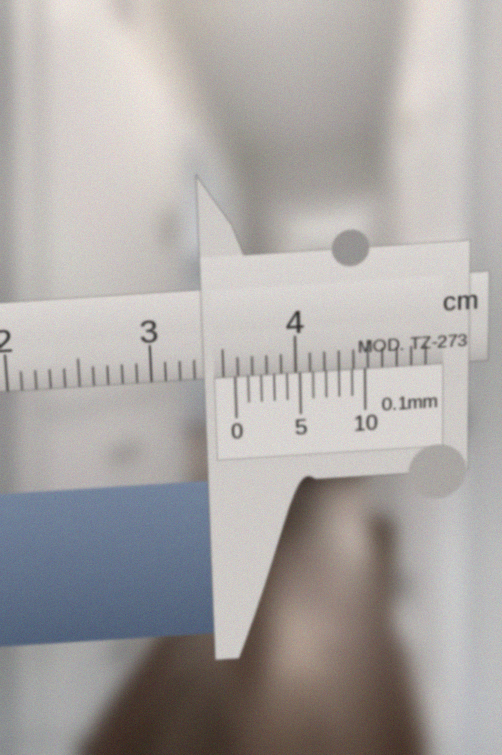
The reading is {"value": 35.8, "unit": "mm"}
